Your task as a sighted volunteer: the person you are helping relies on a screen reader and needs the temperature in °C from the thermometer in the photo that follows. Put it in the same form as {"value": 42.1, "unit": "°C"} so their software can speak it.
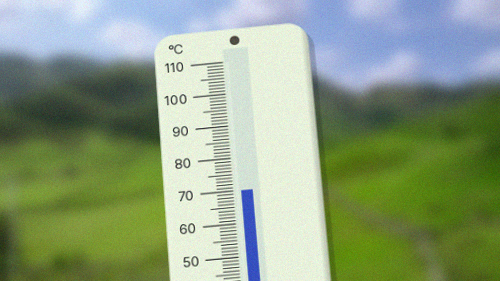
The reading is {"value": 70, "unit": "°C"}
